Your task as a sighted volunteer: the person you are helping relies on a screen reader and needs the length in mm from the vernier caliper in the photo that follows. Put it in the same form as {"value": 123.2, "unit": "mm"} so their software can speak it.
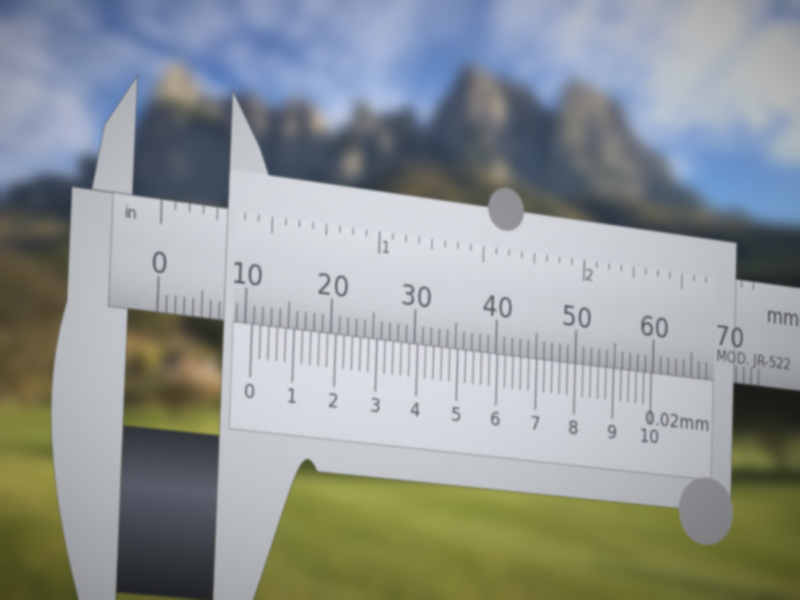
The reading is {"value": 10.8, "unit": "mm"}
